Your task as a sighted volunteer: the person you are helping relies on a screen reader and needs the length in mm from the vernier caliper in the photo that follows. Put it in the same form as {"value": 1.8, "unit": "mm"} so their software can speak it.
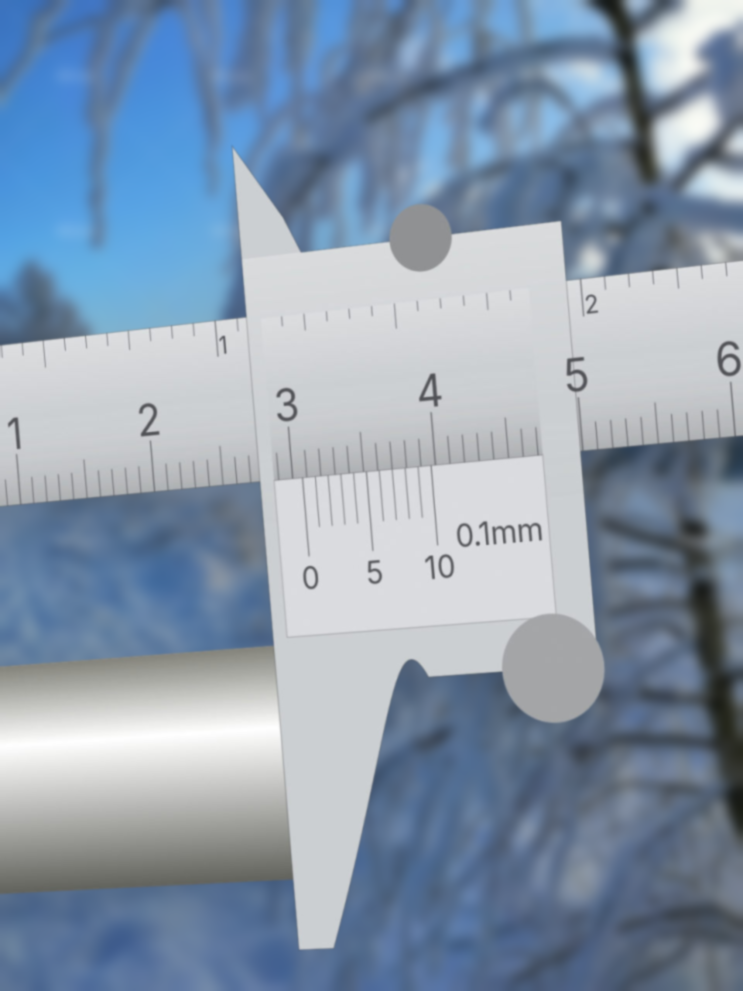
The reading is {"value": 30.7, "unit": "mm"}
